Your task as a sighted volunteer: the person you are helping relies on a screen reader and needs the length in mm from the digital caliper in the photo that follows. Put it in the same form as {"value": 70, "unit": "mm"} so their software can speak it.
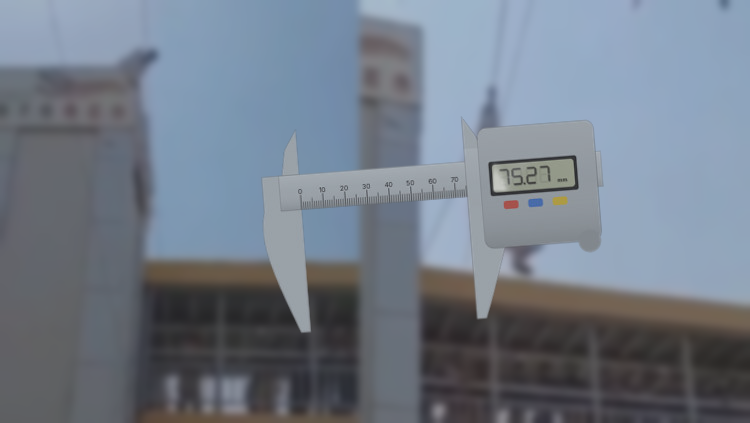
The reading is {"value": 75.27, "unit": "mm"}
